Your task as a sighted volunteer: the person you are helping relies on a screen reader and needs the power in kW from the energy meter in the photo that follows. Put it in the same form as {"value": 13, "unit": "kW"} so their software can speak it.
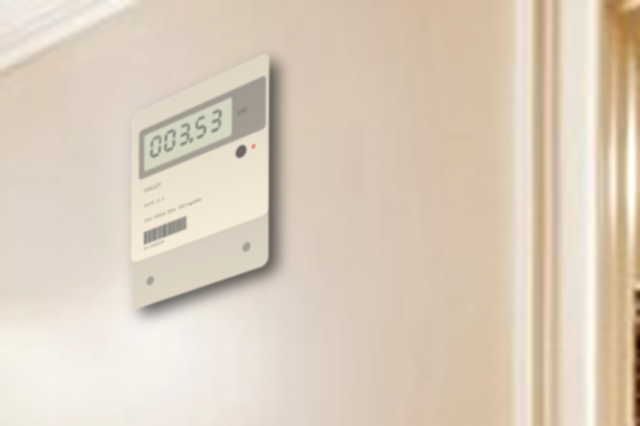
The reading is {"value": 3.53, "unit": "kW"}
